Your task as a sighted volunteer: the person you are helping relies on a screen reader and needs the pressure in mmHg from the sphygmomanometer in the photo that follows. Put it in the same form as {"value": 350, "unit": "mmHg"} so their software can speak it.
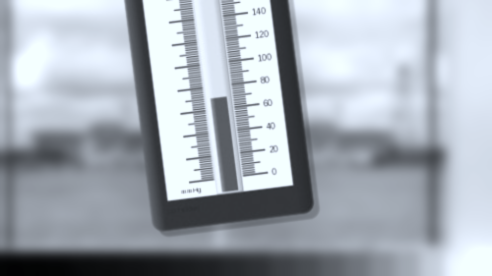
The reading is {"value": 70, "unit": "mmHg"}
